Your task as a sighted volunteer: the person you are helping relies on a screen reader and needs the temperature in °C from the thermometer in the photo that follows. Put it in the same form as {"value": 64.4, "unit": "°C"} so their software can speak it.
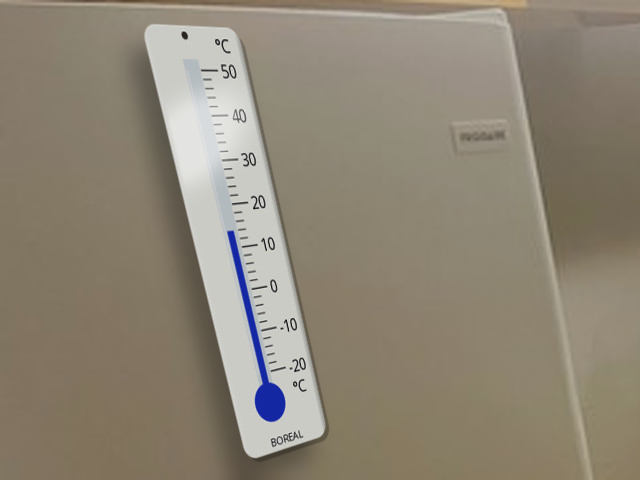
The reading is {"value": 14, "unit": "°C"}
